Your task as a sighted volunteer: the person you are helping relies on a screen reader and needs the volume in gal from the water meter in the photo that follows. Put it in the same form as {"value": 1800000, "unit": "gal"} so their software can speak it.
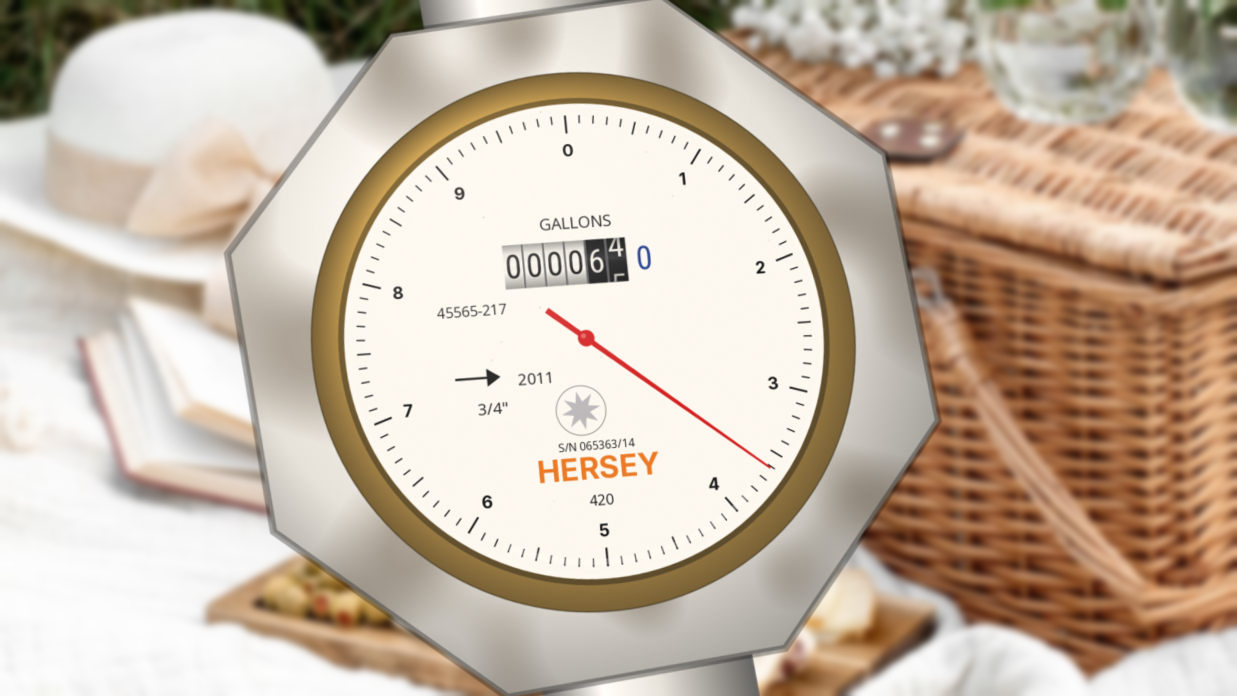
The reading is {"value": 643.6, "unit": "gal"}
